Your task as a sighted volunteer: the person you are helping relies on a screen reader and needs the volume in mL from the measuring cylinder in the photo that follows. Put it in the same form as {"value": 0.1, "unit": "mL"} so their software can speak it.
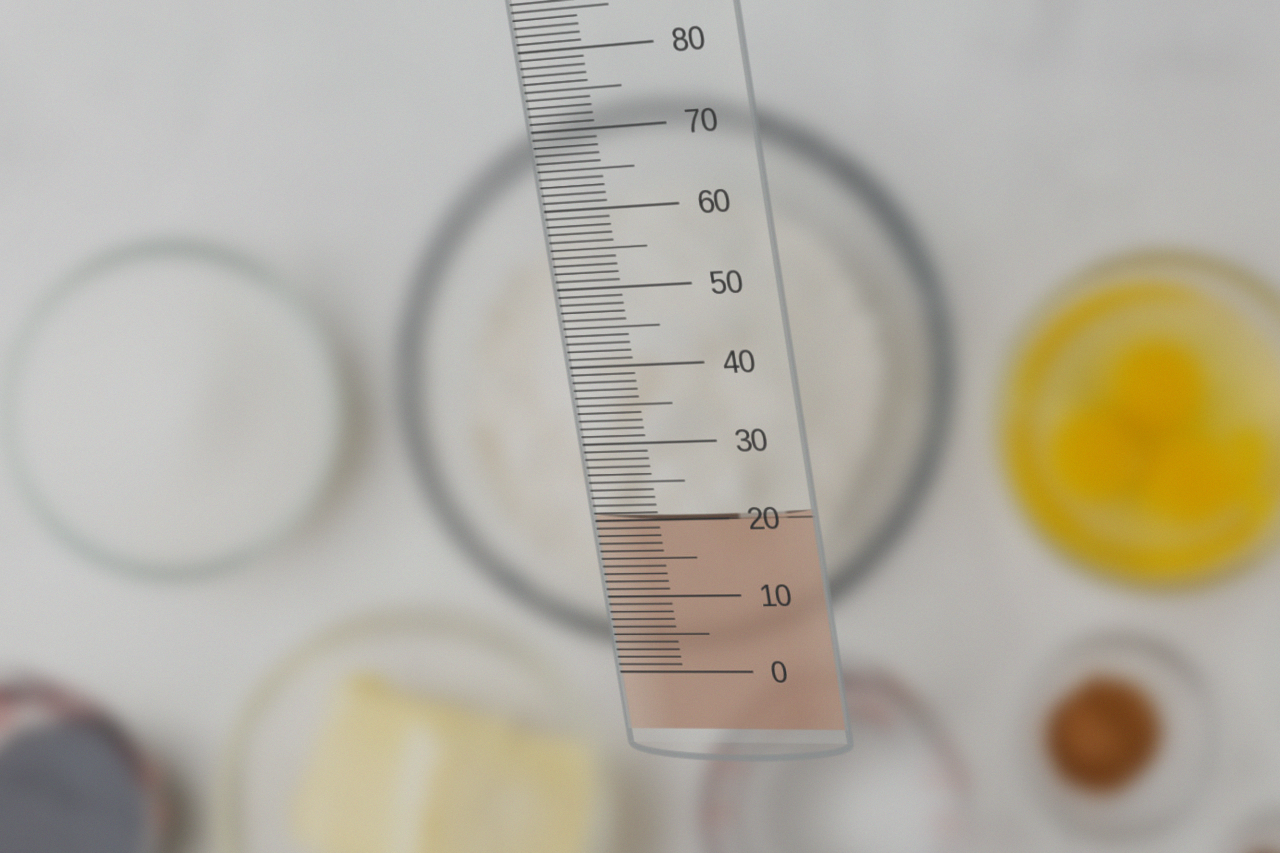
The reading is {"value": 20, "unit": "mL"}
